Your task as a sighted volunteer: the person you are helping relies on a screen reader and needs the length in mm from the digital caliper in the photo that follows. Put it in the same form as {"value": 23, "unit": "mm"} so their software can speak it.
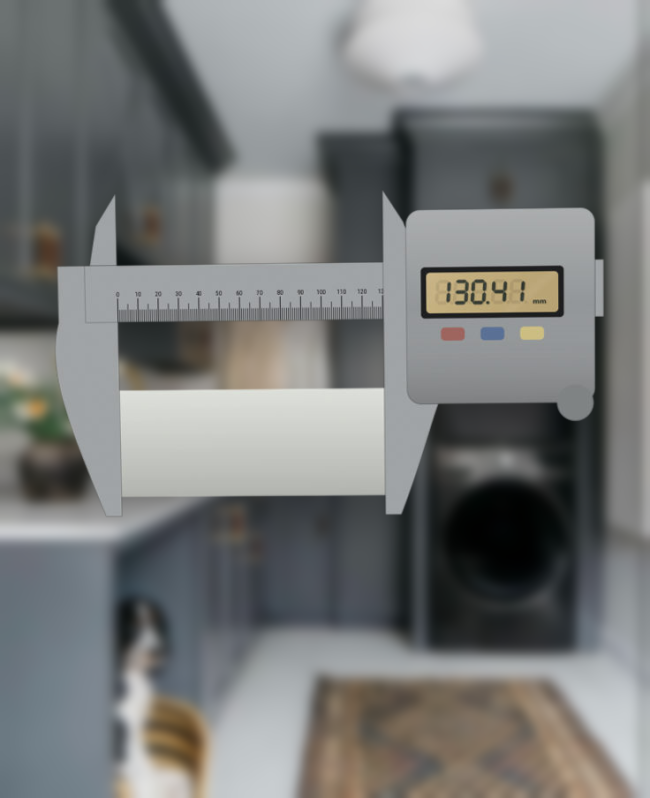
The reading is {"value": 130.41, "unit": "mm"}
